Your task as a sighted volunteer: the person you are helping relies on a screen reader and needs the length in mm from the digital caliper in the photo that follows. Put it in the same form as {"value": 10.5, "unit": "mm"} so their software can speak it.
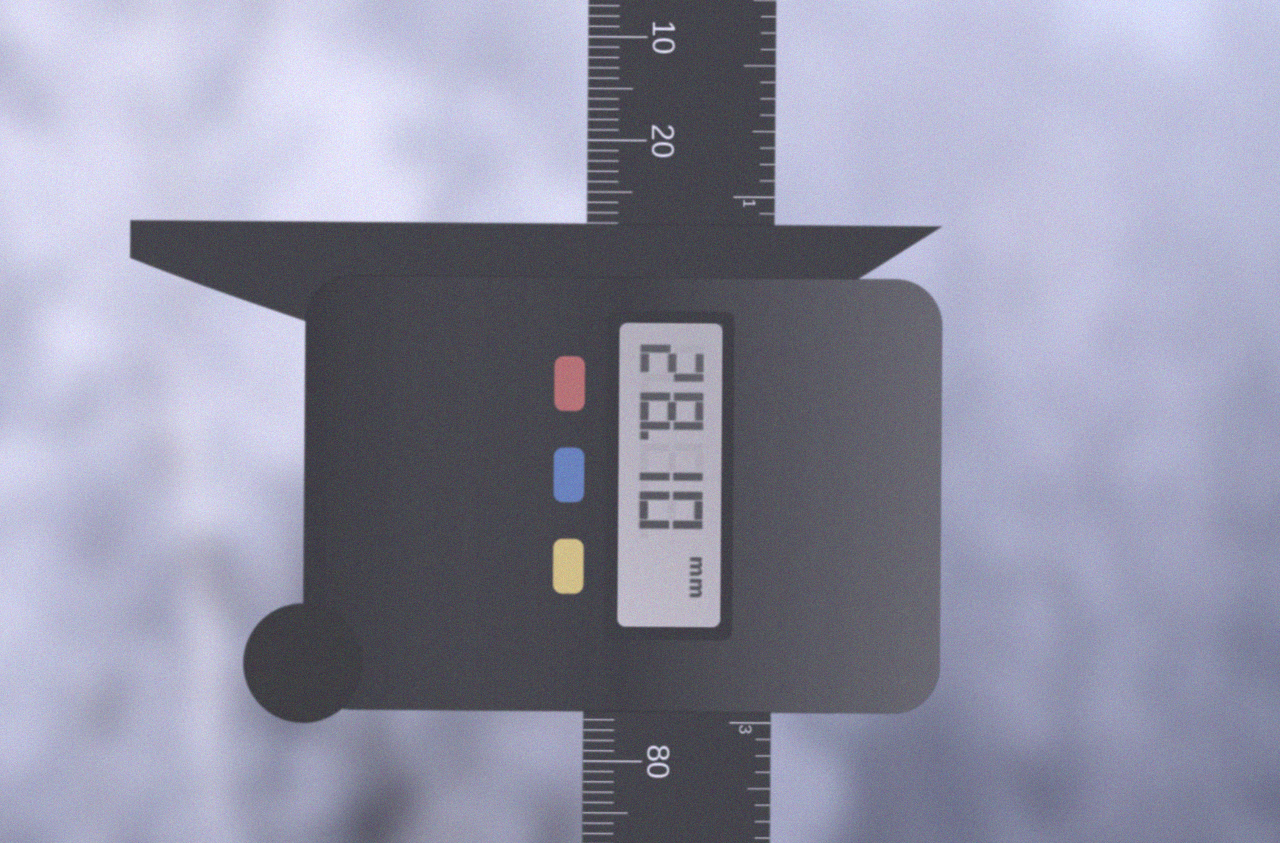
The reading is {"value": 28.10, "unit": "mm"}
